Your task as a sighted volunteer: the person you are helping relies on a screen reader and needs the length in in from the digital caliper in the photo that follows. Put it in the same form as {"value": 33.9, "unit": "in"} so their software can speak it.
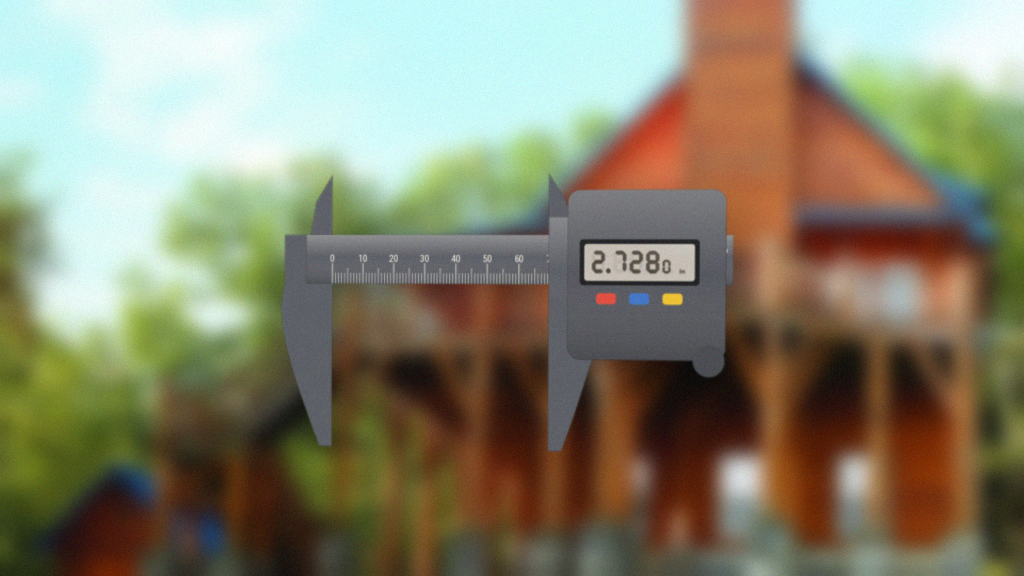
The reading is {"value": 2.7280, "unit": "in"}
